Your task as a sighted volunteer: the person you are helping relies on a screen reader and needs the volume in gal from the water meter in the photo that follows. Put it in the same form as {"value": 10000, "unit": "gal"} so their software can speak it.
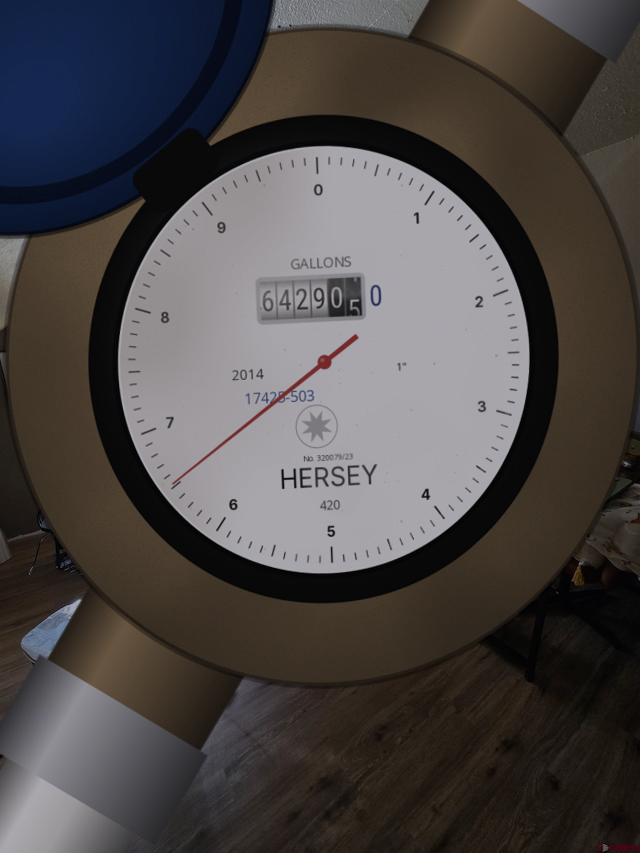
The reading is {"value": 6429046.5, "unit": "gal"}
